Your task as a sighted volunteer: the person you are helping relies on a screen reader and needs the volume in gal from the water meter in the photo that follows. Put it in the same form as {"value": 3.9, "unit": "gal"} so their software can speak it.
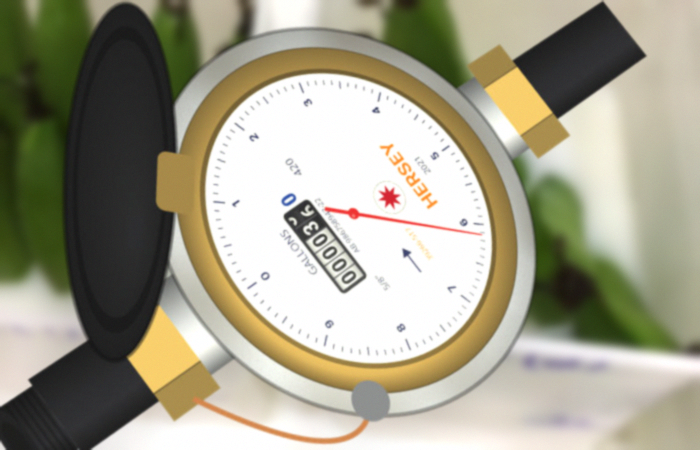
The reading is {"value": 356.1, "unit": "gal"}
